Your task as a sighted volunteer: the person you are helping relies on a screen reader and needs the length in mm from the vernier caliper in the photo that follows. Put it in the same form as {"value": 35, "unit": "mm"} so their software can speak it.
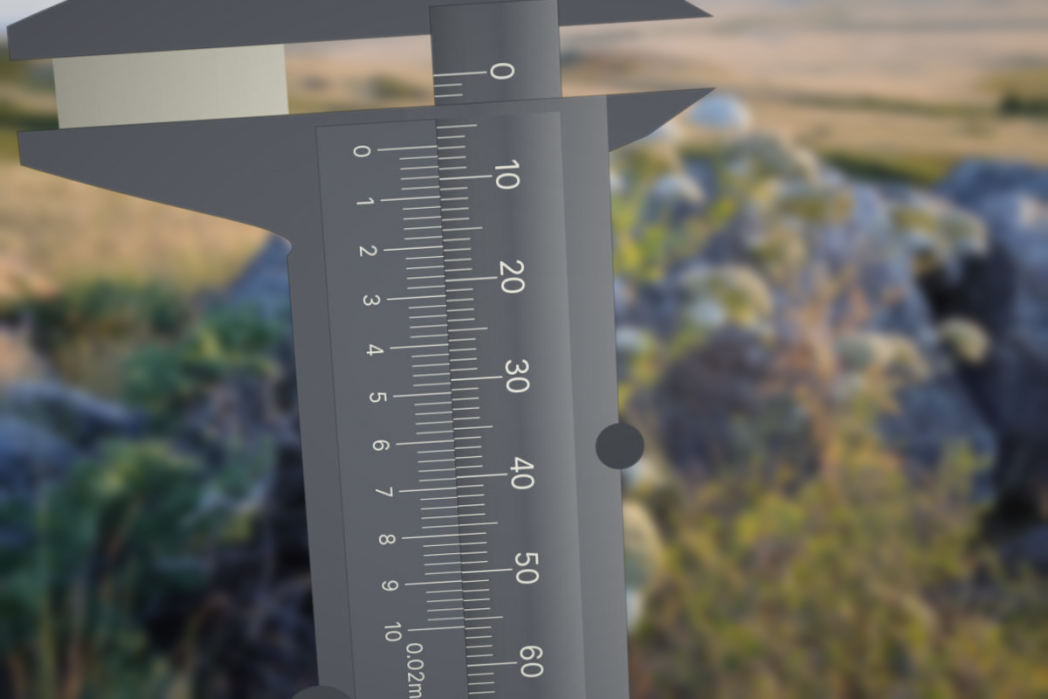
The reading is {"value": 6.8, "unit": "mm"}
